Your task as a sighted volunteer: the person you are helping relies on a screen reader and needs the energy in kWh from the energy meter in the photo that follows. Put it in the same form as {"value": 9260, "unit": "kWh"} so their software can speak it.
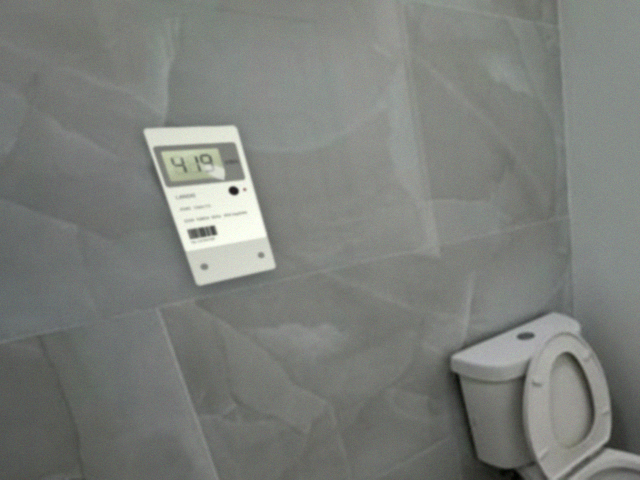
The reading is {"value": 419, "unit": "kWh"}
